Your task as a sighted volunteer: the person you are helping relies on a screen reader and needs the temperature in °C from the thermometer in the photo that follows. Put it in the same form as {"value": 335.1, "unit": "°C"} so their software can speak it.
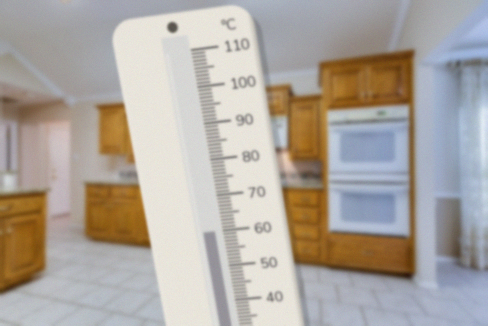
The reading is {"value": 60, "unit": "°C"}
